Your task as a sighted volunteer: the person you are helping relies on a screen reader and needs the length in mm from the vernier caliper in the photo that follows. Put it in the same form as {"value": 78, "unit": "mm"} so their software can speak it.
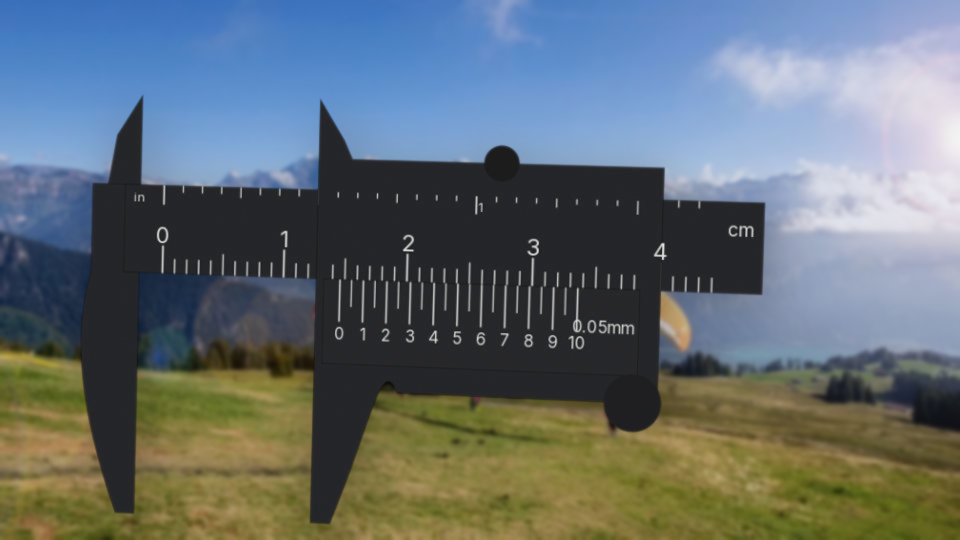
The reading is {"value": 14.6, "unit": "mm"}
